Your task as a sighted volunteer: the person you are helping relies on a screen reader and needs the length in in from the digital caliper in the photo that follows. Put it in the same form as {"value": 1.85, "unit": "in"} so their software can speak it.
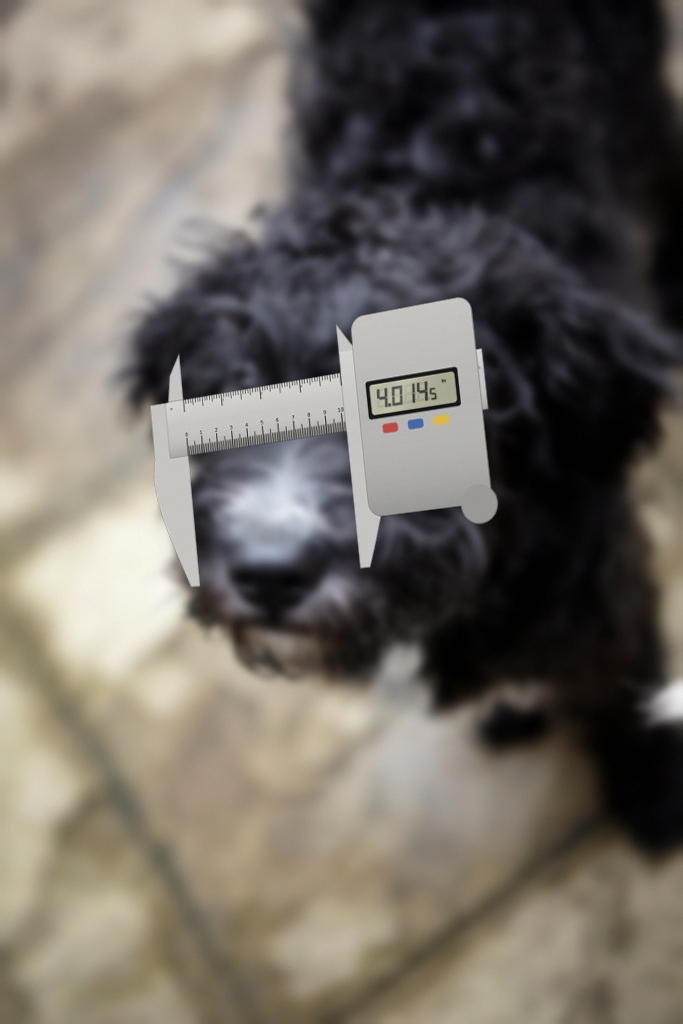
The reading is {"value": 4.0145, "unit": "in"}
